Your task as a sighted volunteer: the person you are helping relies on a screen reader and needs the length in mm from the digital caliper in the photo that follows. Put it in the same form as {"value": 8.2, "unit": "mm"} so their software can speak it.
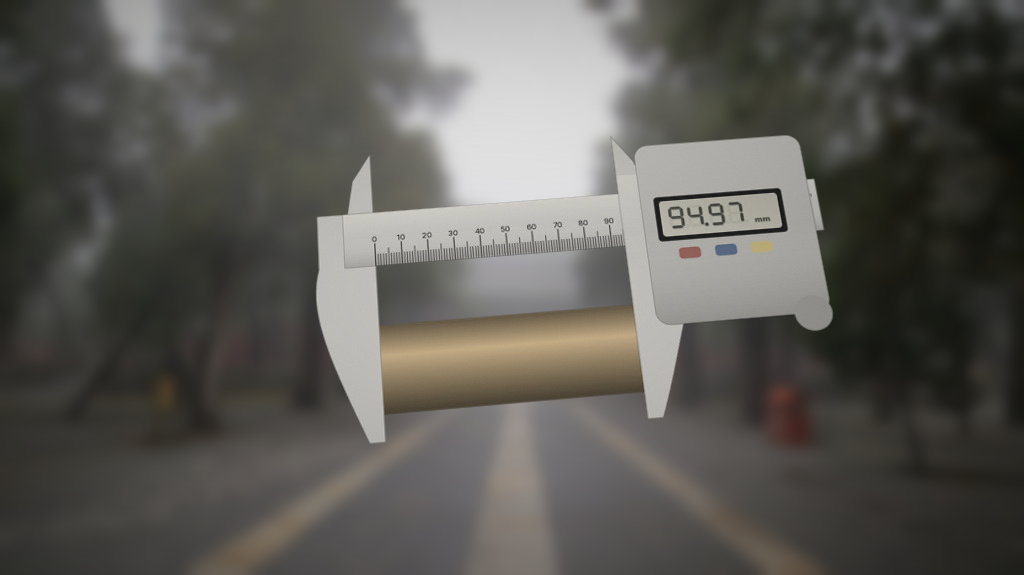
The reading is {"value": 94.97, "unit": "mm"}
